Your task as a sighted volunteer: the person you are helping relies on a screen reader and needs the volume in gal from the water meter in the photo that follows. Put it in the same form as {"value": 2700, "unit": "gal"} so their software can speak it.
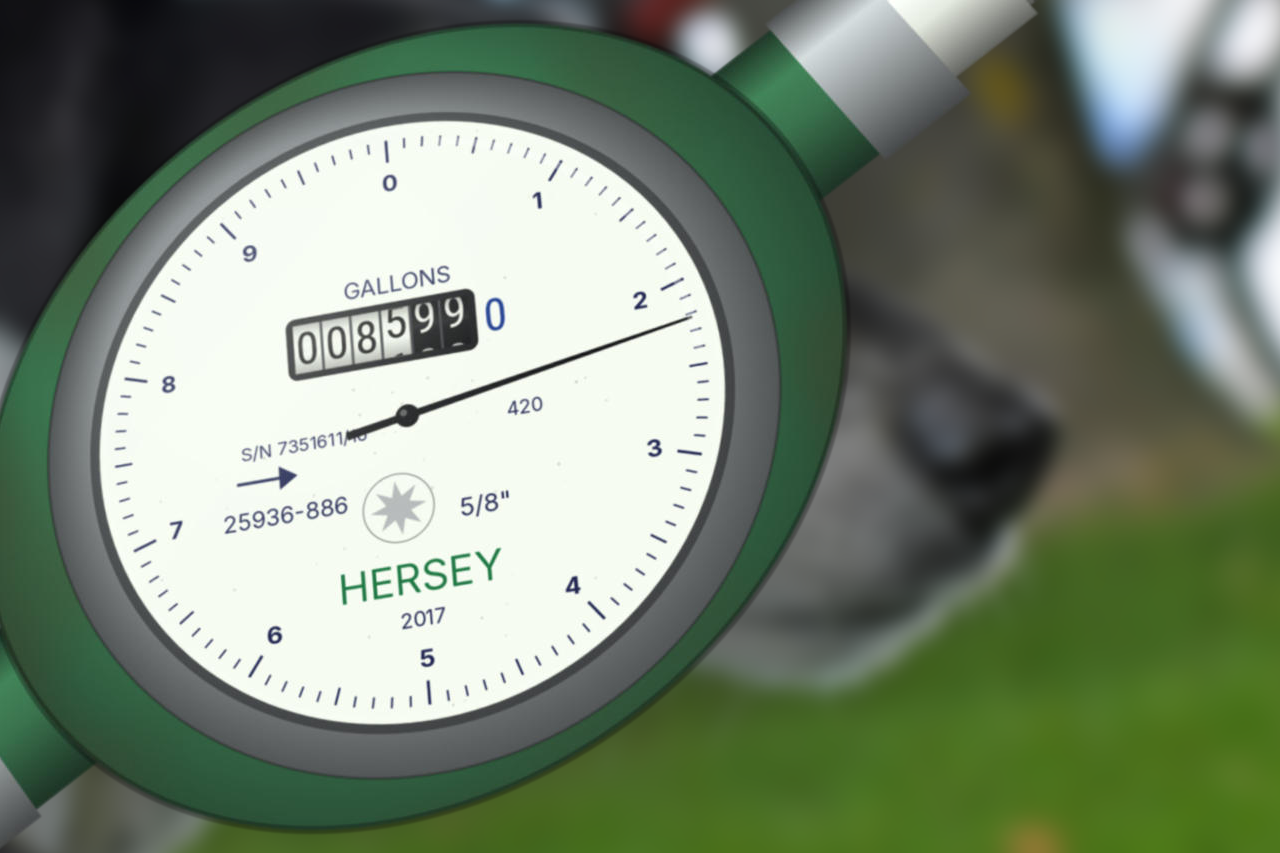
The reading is {"value": 85992.2, "unit": "gal"}
